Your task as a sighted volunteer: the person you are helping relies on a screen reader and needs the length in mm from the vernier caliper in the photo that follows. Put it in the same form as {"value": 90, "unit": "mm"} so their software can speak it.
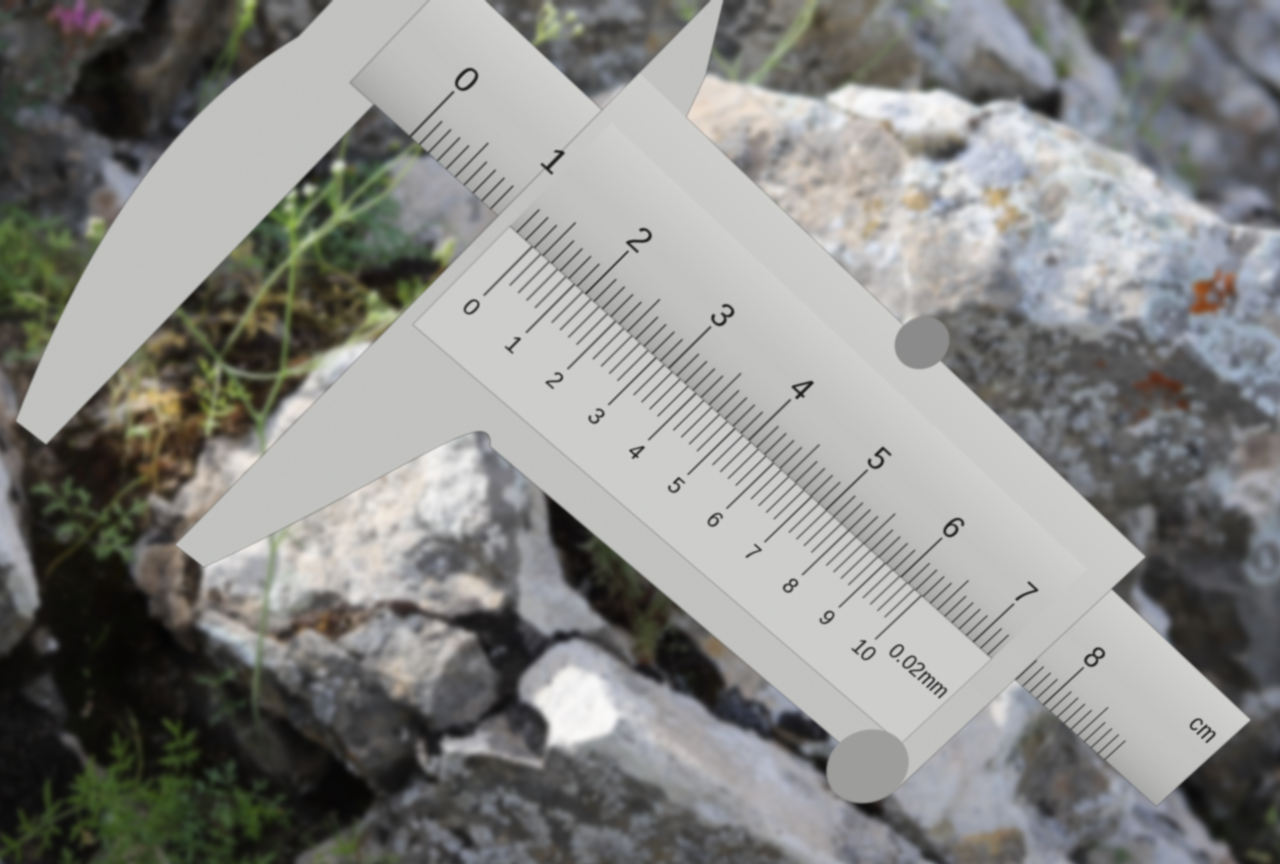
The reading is {"value": 13.8, "unit": "mm"}
